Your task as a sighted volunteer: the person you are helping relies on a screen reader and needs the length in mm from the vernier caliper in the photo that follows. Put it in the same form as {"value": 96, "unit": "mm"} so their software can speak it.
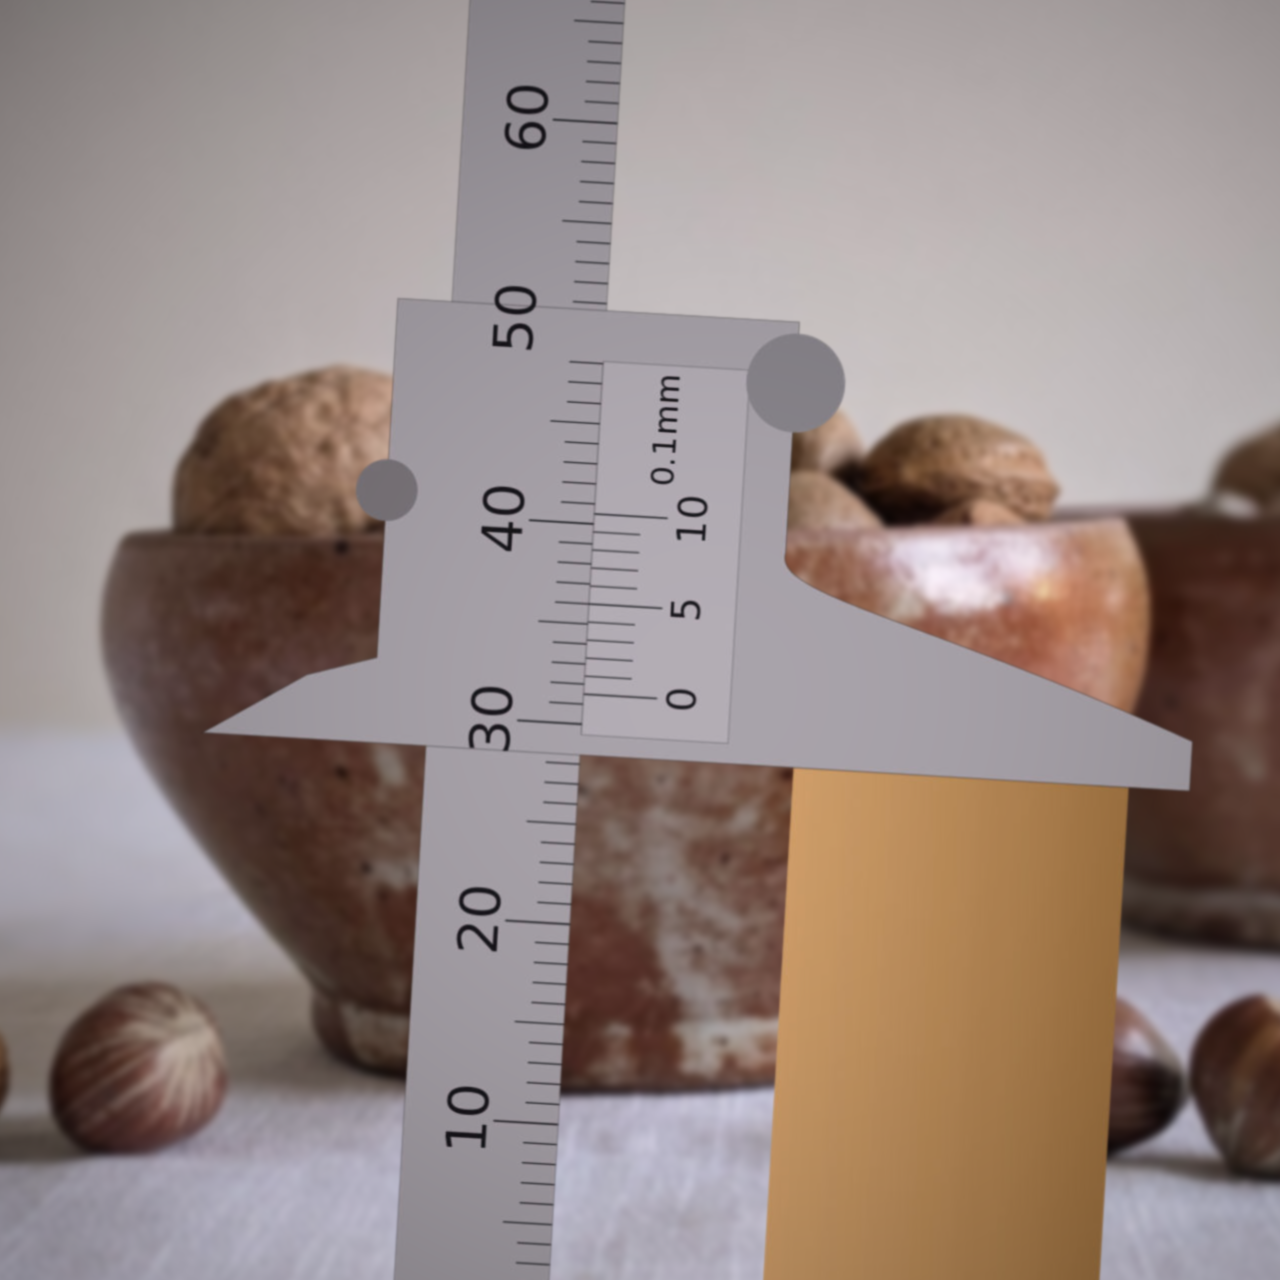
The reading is {"value": 31.5, "unit": "mm"}
